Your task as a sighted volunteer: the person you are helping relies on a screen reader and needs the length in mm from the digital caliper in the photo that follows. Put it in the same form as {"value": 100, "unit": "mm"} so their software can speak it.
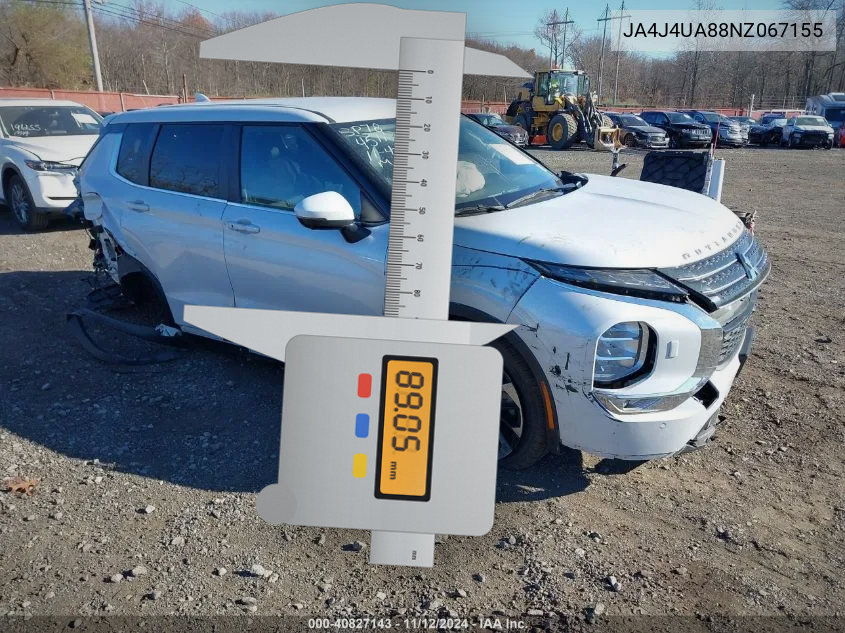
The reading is {"value": 89.05, "unit": "mm"}
